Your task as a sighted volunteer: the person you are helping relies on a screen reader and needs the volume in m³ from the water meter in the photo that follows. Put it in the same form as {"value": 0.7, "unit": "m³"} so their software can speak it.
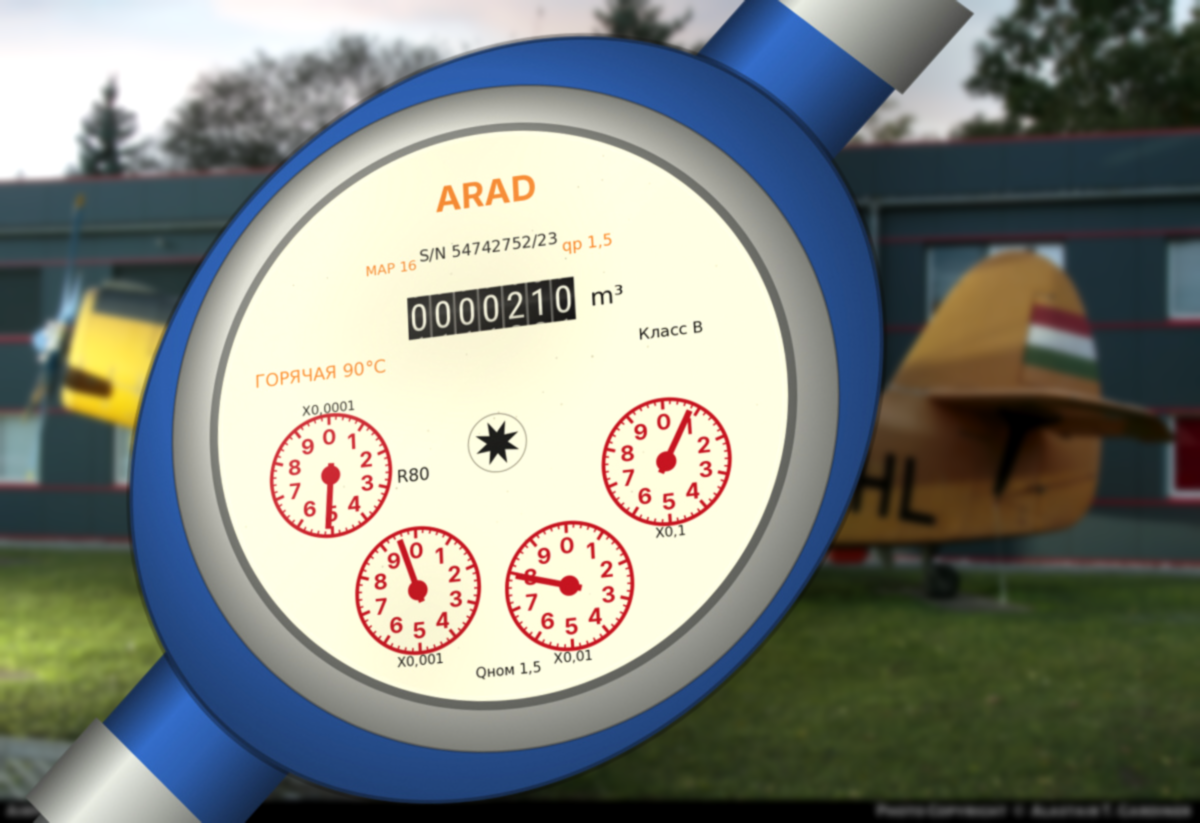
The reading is {"value": 210.0795, "unit": "m³"}
